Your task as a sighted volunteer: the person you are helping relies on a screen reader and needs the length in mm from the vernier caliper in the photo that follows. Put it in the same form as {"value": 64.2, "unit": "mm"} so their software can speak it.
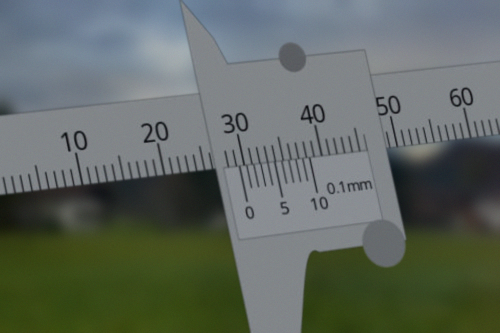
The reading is {"value": 29.4, "unit": "mm"}
